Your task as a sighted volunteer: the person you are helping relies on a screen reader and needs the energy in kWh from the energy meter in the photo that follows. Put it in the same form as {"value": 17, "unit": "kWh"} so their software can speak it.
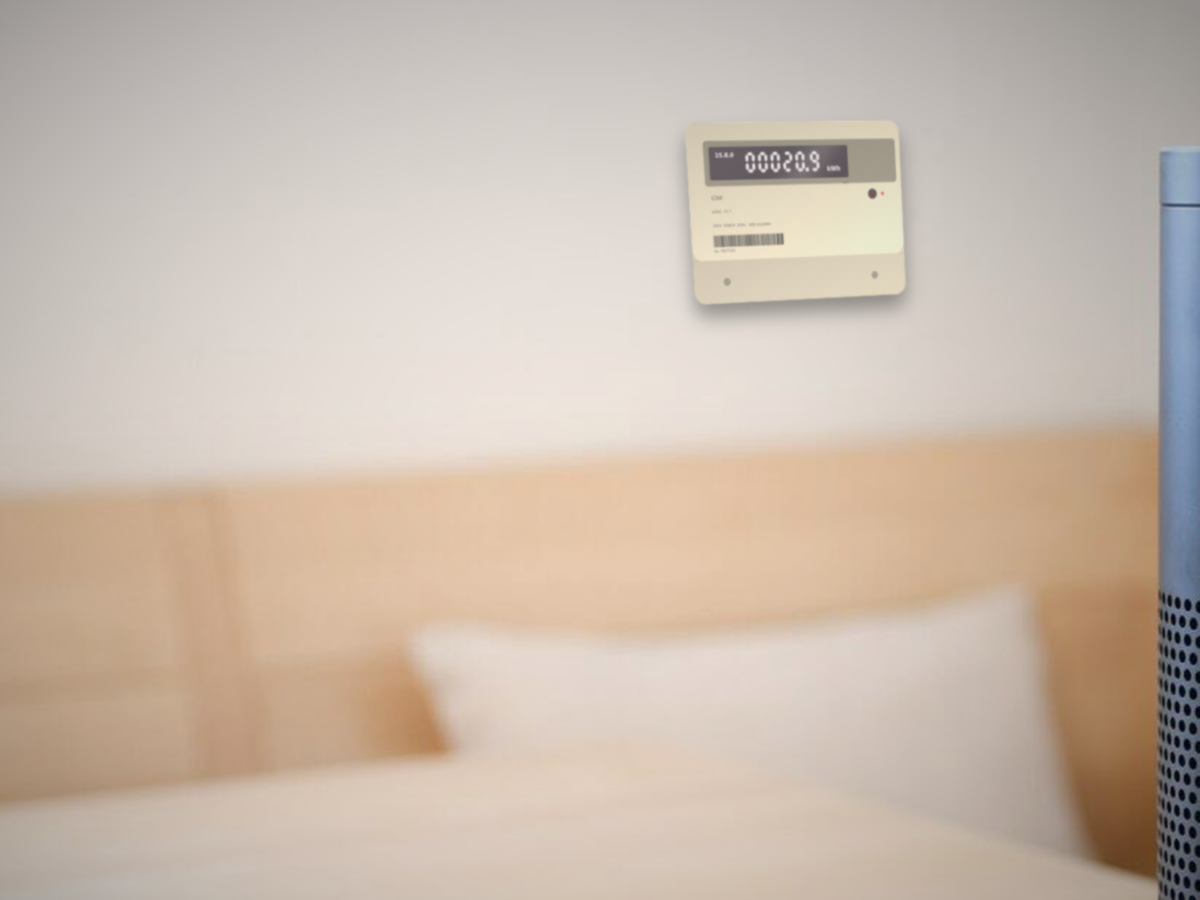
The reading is {"value": 20.9, "unit": "kWh"}
